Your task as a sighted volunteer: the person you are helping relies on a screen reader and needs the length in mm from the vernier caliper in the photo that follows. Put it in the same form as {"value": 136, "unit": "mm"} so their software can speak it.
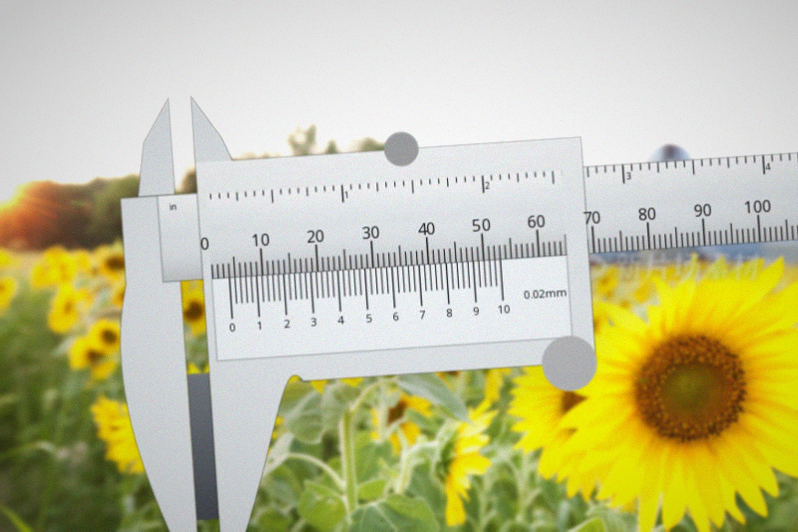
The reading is {"value": 4.0, "unit": "mm"}
